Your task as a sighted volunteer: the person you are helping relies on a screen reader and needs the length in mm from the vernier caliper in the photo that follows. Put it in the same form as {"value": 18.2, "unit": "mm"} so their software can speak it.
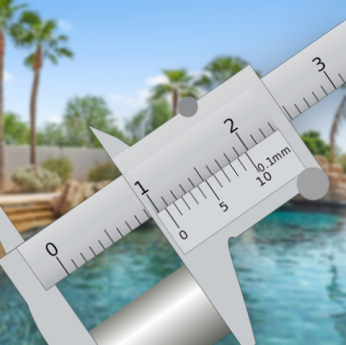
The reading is {"value": 10.7, "unit": "mm"}
